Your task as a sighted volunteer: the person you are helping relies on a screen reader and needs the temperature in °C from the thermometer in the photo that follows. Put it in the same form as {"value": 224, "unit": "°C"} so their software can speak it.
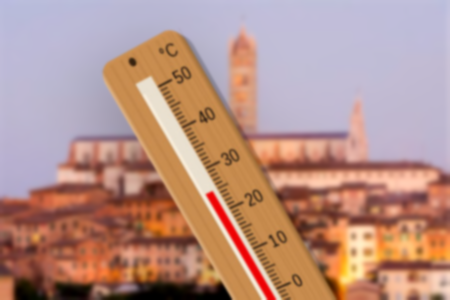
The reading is {"value": 25, "unit": "°C"}
